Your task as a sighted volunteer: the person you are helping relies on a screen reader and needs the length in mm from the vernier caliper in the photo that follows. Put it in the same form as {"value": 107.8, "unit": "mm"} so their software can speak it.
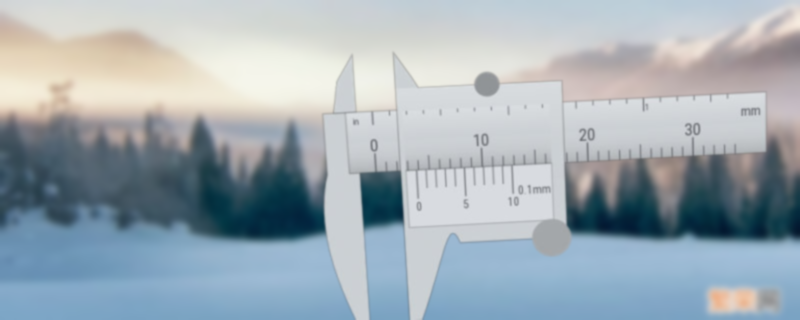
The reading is {"value": 3.8, "unit": "mm"}
